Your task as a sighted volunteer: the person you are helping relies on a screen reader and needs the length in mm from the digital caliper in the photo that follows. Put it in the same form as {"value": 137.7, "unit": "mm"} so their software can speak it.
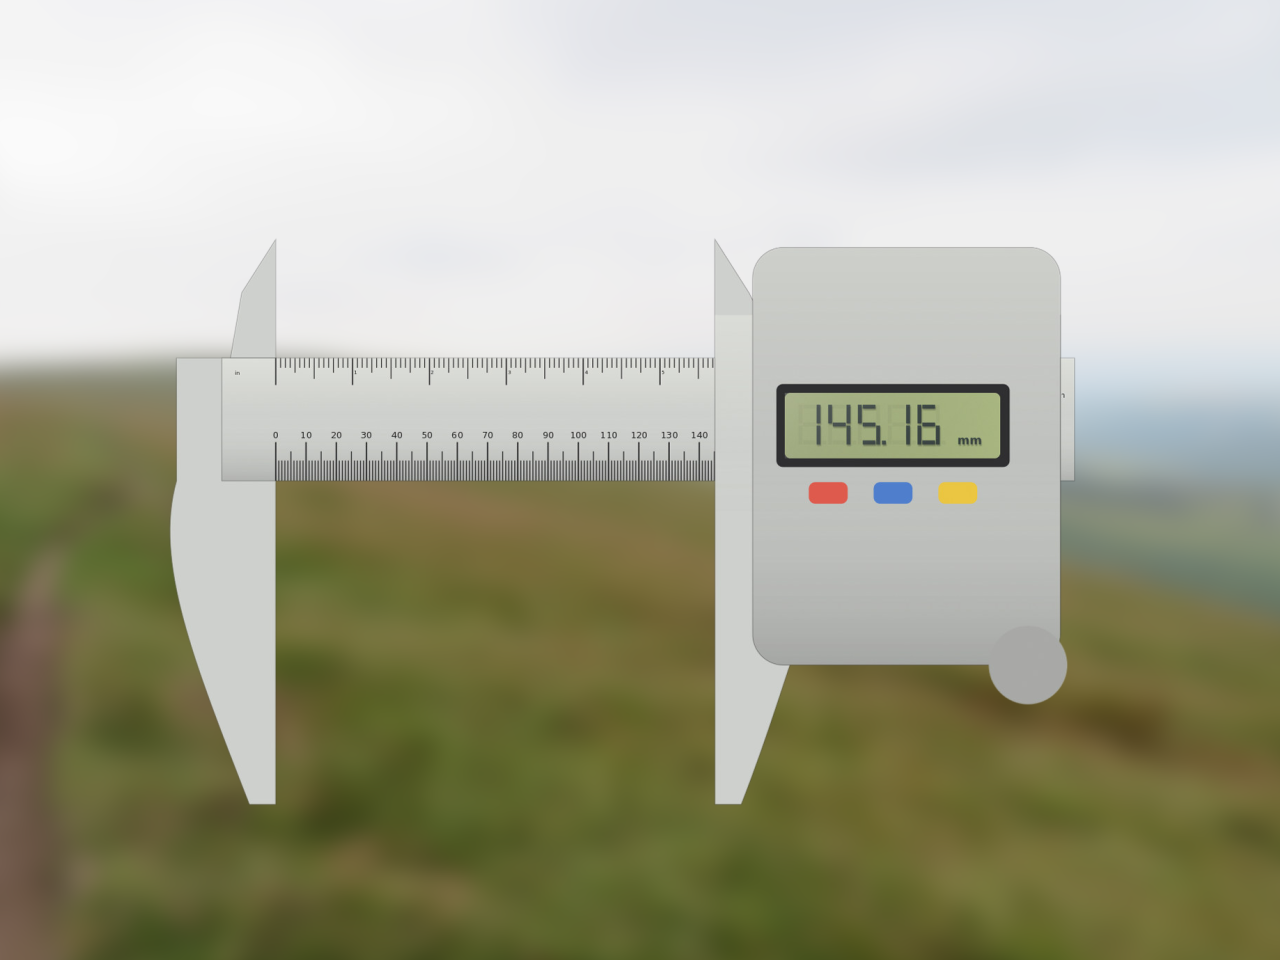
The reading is {"value": 145.16, "unit": "mm"}
